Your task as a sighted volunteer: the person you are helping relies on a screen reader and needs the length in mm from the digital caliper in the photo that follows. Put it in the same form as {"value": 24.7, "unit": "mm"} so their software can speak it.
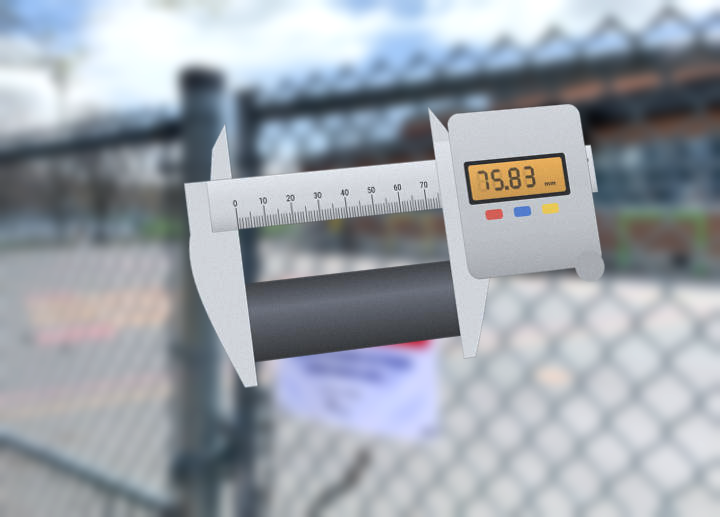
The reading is {"value": 75.83, "unit": "mm"}
